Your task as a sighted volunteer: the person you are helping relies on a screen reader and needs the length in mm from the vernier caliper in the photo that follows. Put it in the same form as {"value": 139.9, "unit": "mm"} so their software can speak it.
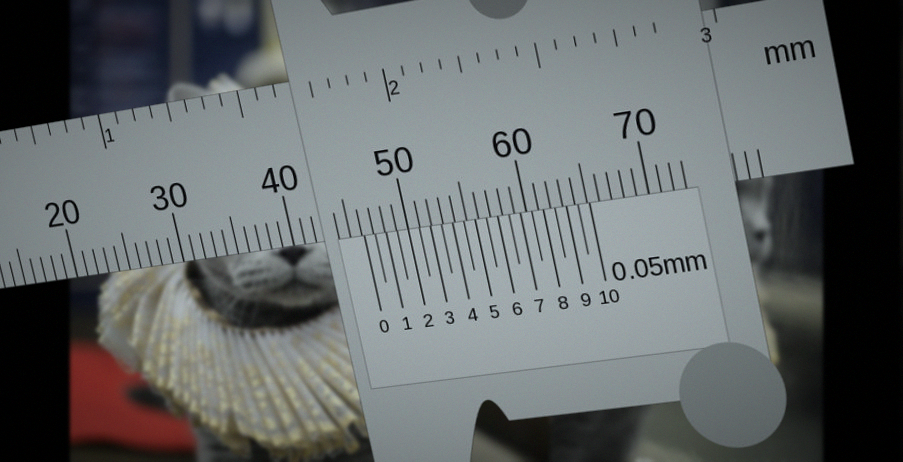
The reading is {"value": 46.2, "unit": "mm"}
